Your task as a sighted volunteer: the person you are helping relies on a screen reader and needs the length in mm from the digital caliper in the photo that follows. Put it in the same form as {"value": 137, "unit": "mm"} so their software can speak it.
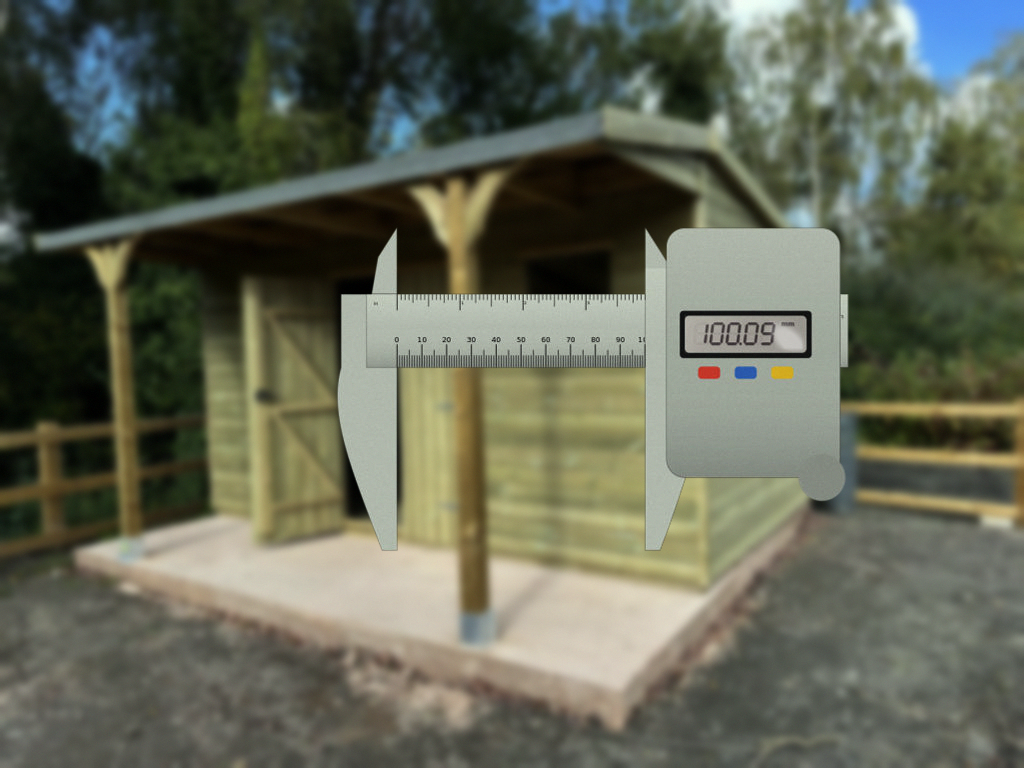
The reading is {"value": 100.09, "unit": "mm"}
